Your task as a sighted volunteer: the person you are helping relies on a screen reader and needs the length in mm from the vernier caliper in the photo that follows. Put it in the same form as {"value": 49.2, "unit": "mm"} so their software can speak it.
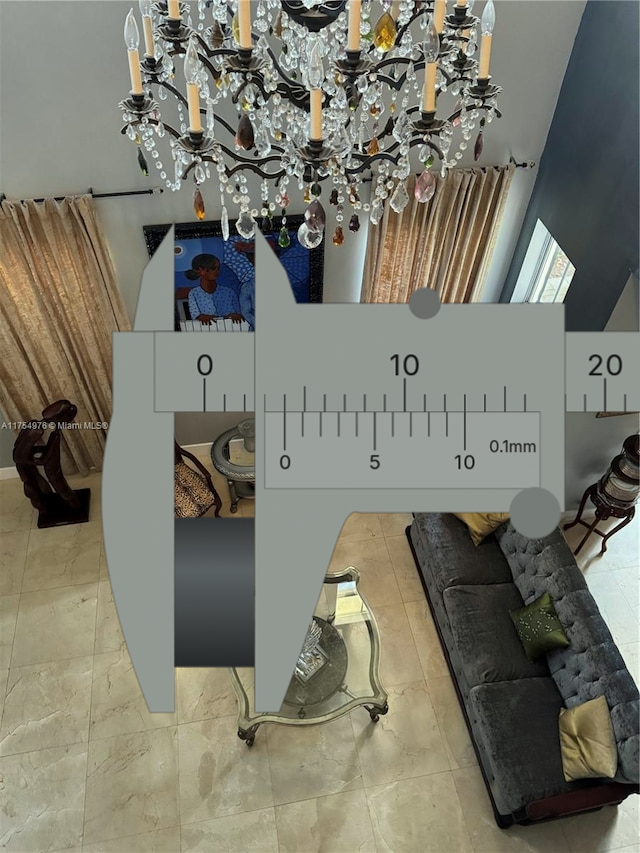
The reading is {"value": 4.0, "unit": "mm"}
